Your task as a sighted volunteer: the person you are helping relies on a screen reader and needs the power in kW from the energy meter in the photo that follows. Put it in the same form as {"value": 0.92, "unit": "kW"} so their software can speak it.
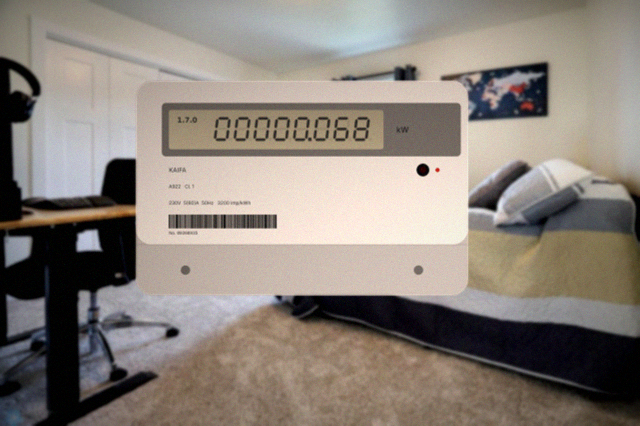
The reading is {"value": 0.068, "unit": "kW"}
